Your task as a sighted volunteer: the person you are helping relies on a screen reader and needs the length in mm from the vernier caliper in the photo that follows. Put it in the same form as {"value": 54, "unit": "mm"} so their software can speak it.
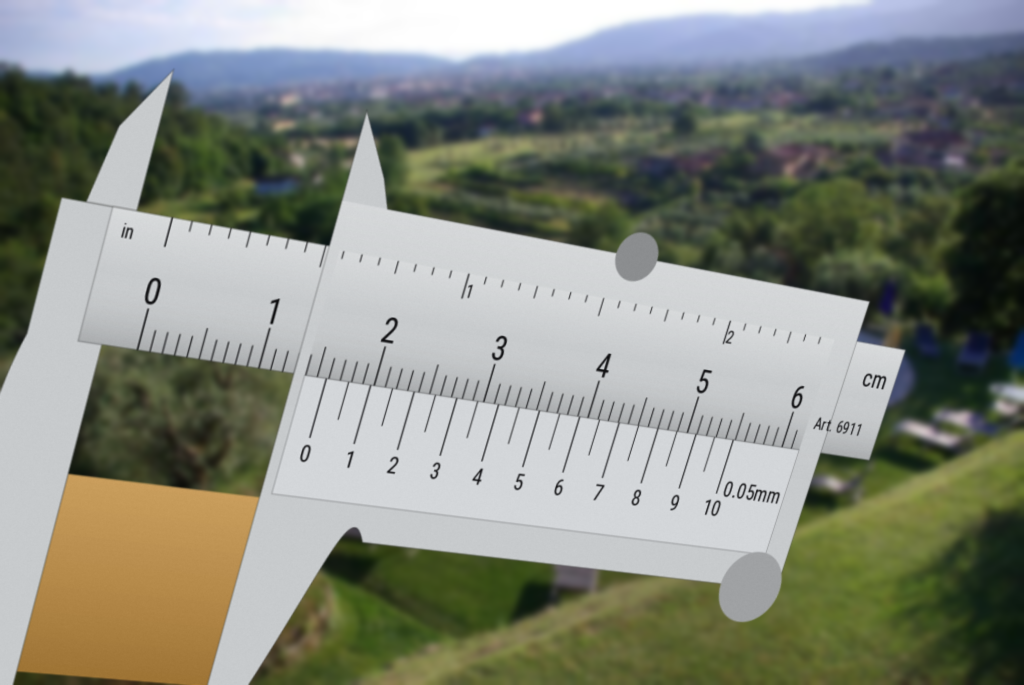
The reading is {"value": 15.8, "unit": "mm"}
